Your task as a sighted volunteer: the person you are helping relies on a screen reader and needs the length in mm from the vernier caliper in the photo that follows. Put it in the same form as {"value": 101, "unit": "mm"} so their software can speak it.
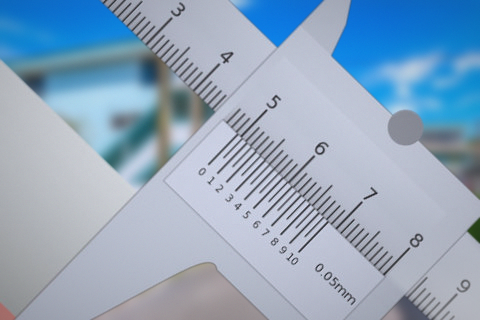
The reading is {"value": 49.4, "unit": "mm"}
